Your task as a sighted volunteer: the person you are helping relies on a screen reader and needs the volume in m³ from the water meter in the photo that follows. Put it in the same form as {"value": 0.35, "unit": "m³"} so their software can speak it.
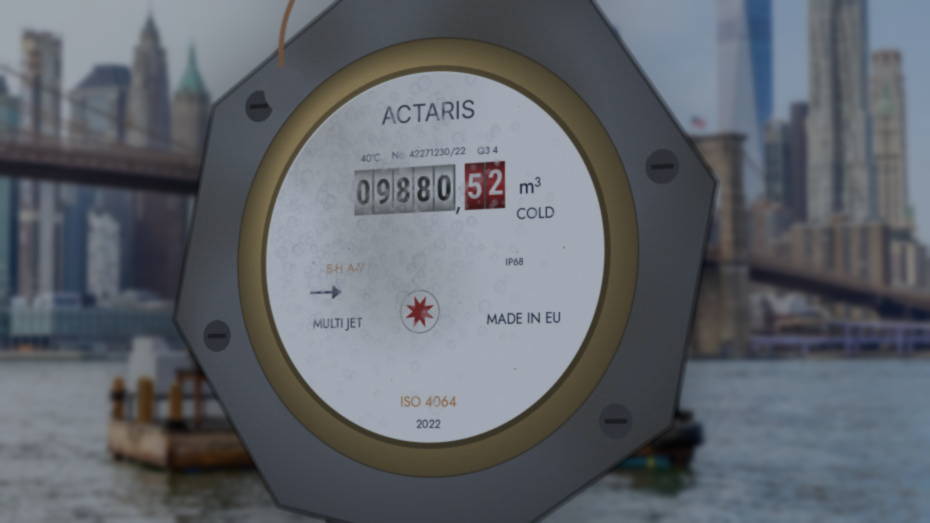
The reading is {"value": 9880.52, "unit": "m³"}
